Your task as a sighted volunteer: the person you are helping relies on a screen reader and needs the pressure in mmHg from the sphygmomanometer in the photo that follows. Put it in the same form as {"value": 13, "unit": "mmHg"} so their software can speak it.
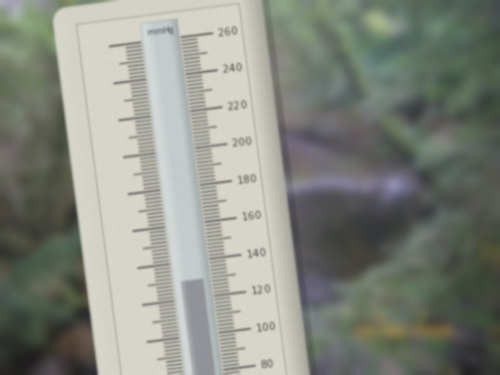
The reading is {"value": 130, "unit": "mmHg"}
